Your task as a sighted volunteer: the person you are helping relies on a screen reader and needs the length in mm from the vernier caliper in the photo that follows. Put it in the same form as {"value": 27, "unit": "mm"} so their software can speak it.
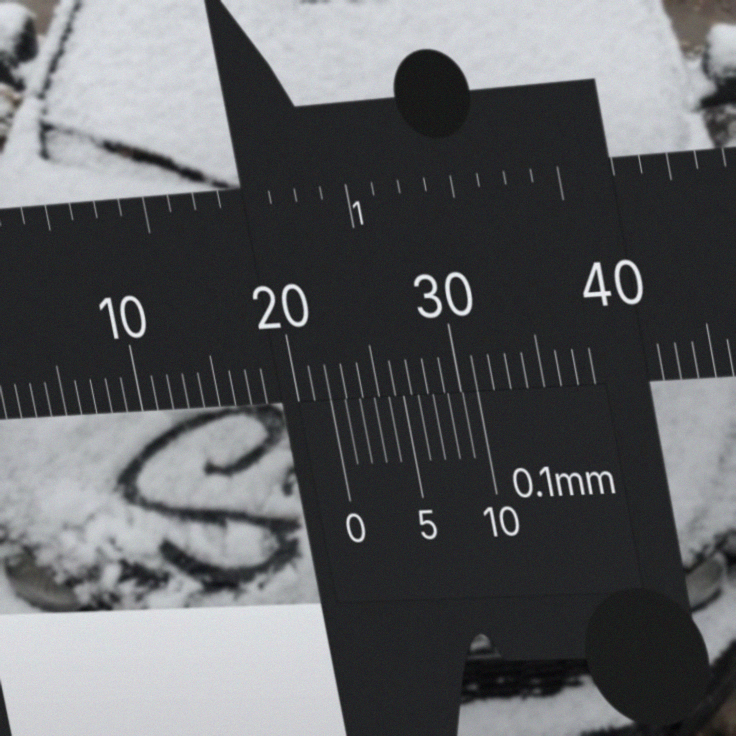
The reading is {"value": 22.0, "unit": "mm"}
